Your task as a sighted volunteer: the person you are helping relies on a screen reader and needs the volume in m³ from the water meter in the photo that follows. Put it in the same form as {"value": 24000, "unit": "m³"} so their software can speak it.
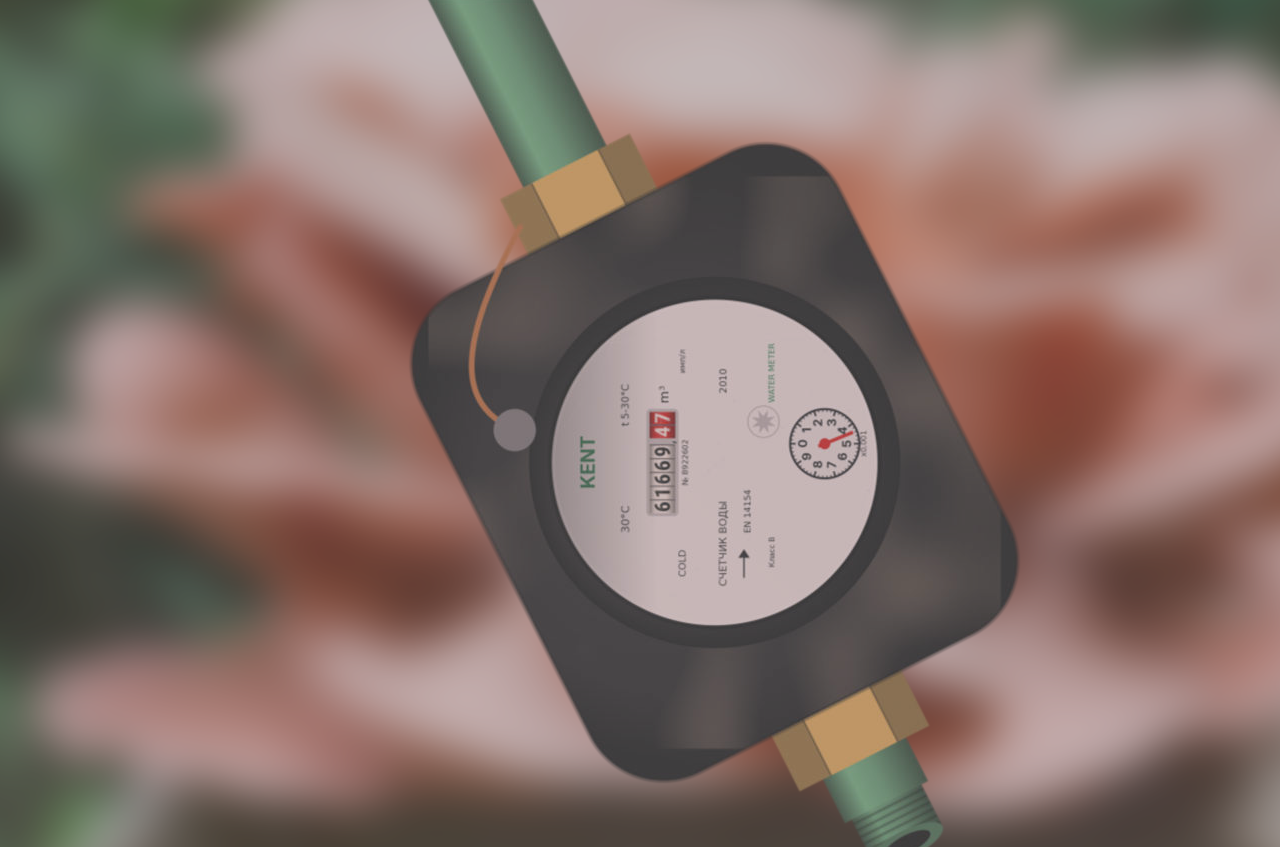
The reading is {"value": 61669.474, "unit": "m³"}
